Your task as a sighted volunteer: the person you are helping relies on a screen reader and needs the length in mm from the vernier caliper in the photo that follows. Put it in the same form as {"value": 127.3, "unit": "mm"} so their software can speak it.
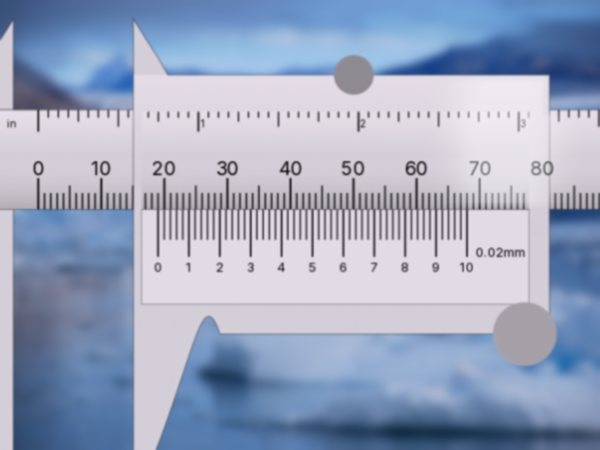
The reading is {"value": 19.0, "unit": "mm"}
